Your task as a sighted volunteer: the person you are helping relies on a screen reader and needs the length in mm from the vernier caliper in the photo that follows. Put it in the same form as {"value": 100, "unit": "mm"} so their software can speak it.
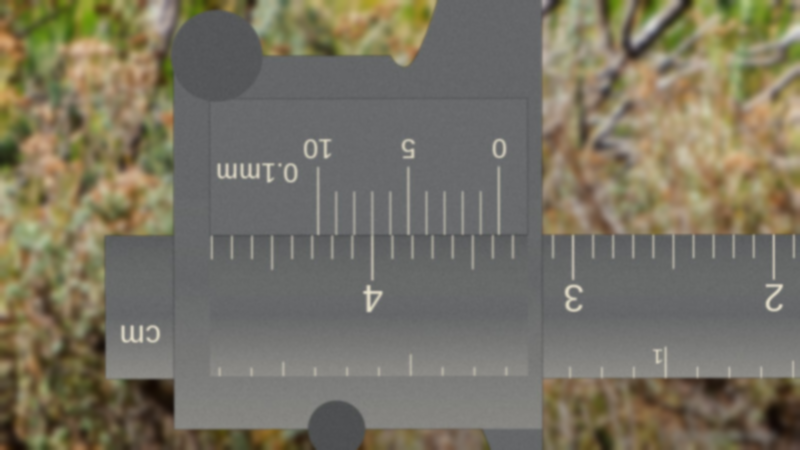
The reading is {"value": 33.7, "unit": "mm"}
